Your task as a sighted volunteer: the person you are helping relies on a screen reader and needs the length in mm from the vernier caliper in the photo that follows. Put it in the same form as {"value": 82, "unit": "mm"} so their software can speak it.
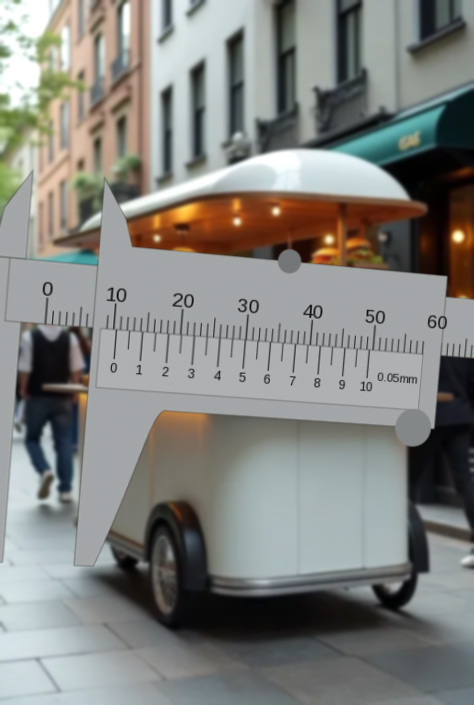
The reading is {"value": 10.4, "unit": "mm"}
